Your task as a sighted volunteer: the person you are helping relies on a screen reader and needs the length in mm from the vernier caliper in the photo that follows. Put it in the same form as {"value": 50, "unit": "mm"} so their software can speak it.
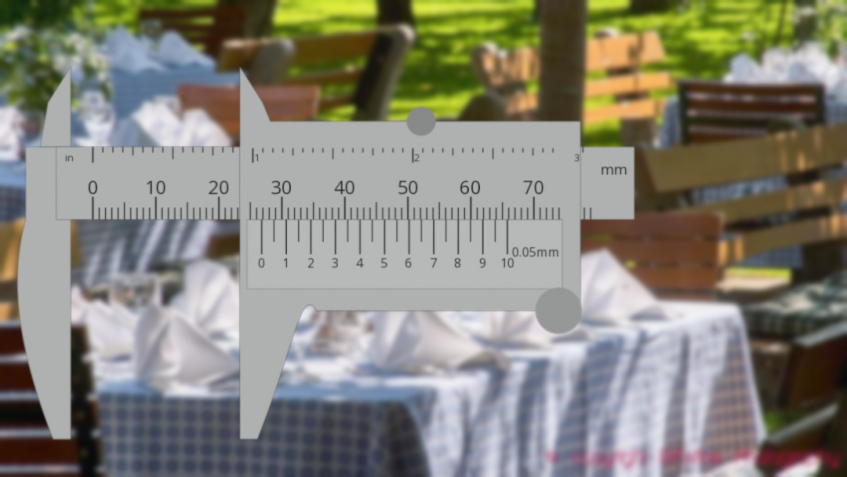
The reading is {"value": 26.8, "unit": "mm"}
